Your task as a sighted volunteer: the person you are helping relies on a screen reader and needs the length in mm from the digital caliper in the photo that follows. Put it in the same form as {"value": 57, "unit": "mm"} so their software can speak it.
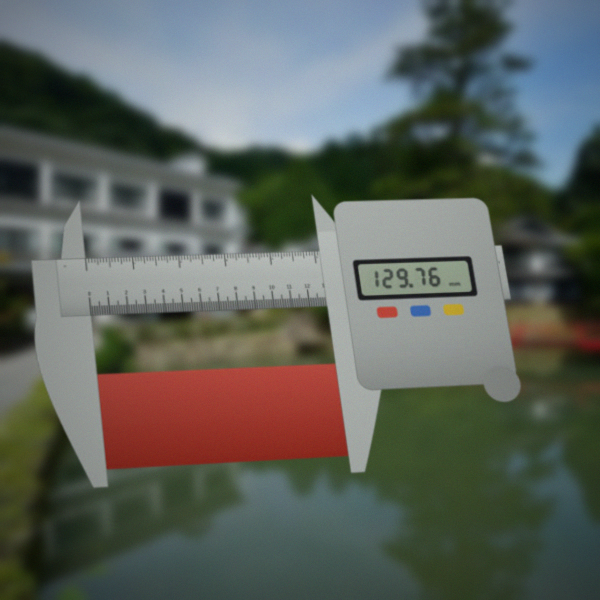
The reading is {"value": 129.76, "unit": "mm"}
